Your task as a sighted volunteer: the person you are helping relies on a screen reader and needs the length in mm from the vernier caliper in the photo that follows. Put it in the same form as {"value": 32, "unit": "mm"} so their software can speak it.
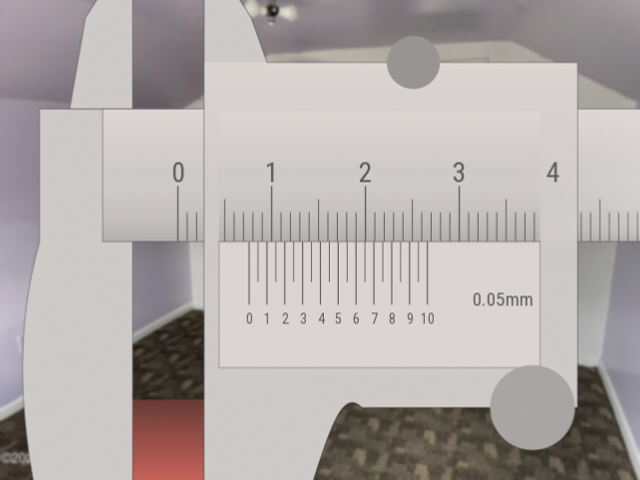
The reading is {"value": 7.6, "unit": "mm"}
